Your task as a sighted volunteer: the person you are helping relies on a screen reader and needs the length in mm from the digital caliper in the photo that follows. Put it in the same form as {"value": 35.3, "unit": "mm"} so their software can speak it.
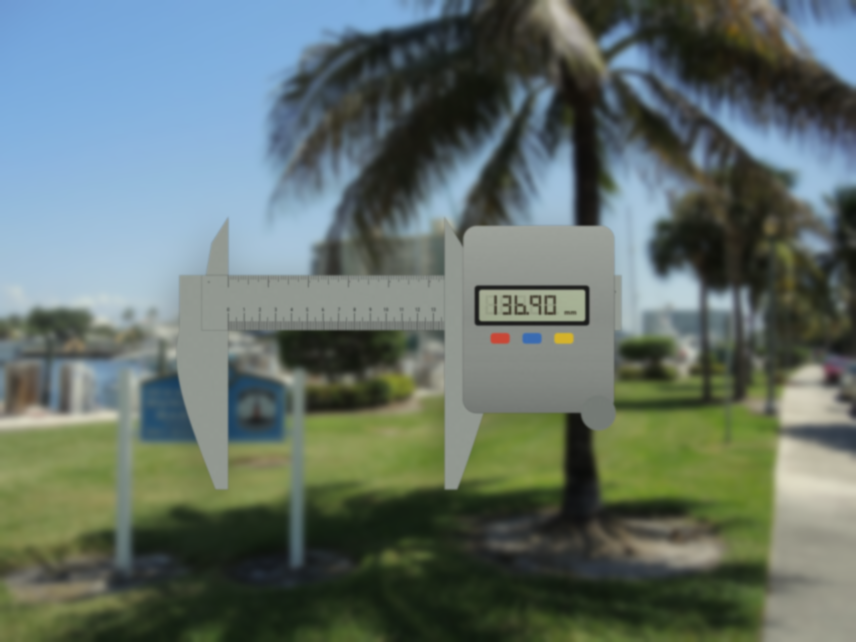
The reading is {"value": 136.90, "unit": "mm"}
